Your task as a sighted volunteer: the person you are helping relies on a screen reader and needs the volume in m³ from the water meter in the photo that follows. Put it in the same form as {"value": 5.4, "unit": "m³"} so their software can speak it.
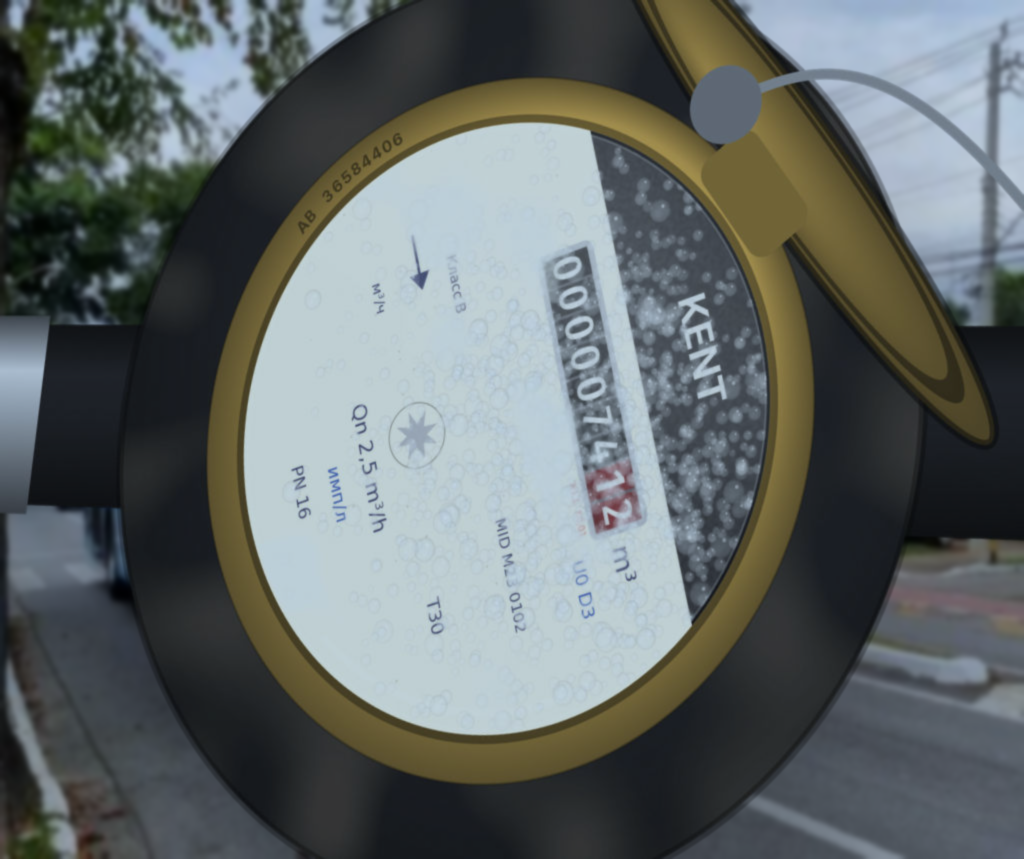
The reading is {"value": 74.12, "unit": "m³"}
